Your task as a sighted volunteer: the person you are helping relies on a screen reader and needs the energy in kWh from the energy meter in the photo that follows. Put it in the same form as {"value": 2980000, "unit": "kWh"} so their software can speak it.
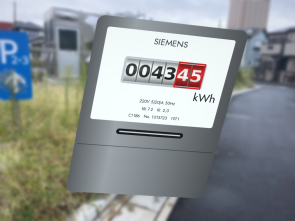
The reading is {"value": 43.45, "unit": "kWh"}
